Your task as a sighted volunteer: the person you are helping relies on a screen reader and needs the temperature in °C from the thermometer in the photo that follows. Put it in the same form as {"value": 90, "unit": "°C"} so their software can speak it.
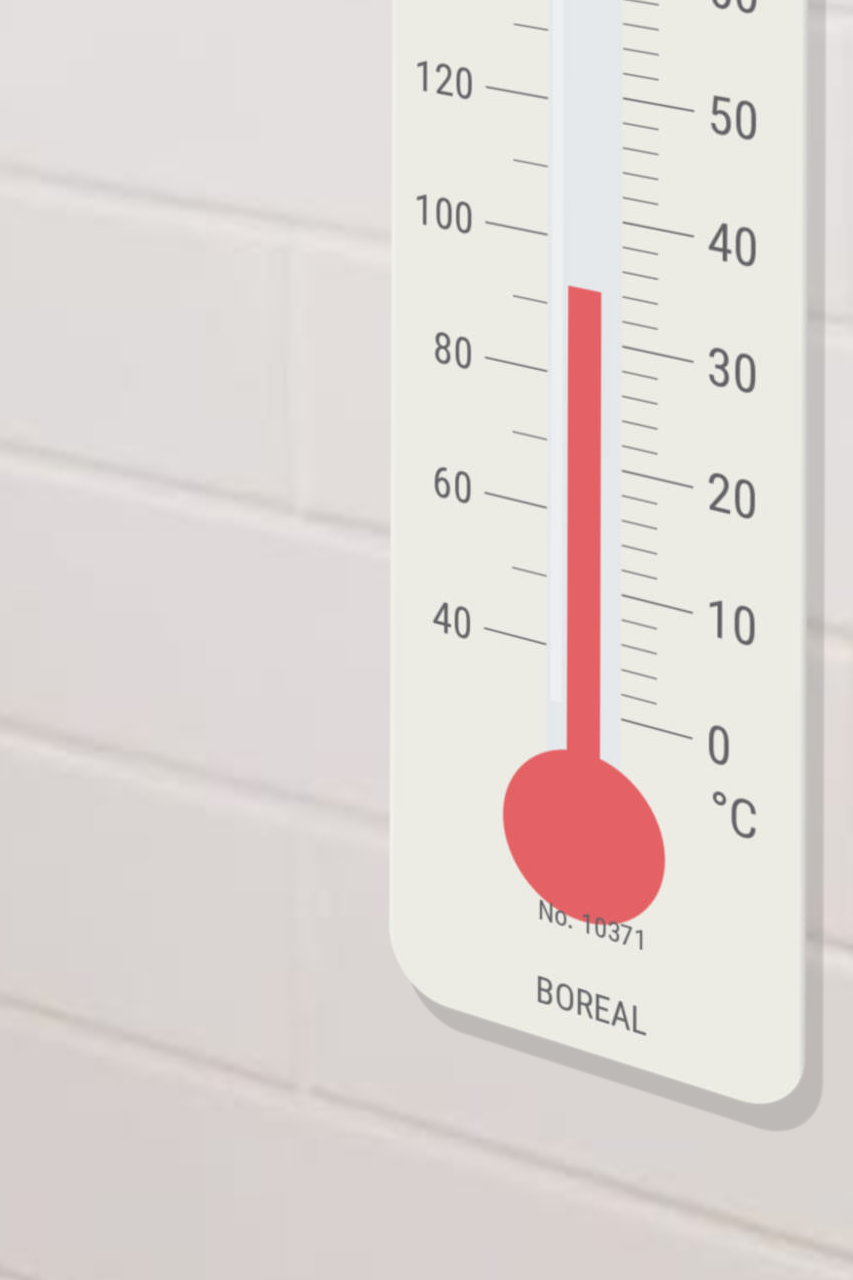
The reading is {"value": 34, "unit": "°C"}
